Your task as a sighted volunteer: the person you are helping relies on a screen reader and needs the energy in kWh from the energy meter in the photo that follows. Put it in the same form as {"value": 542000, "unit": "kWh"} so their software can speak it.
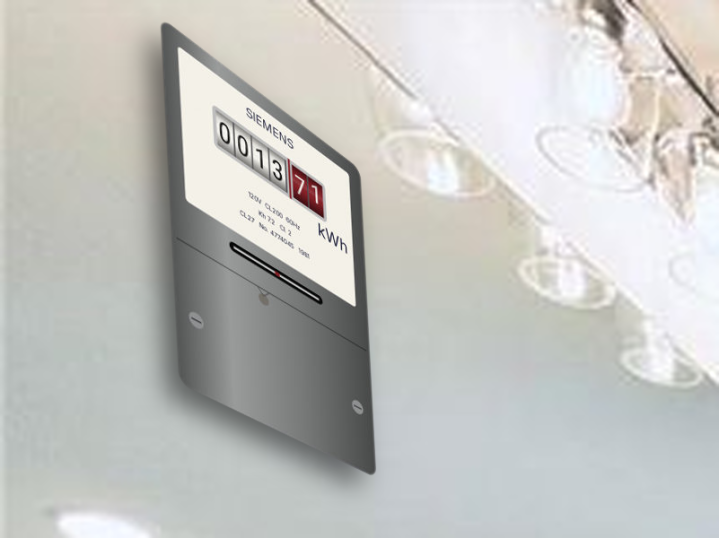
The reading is {"value": 13.71, "unit": "kWh"}
